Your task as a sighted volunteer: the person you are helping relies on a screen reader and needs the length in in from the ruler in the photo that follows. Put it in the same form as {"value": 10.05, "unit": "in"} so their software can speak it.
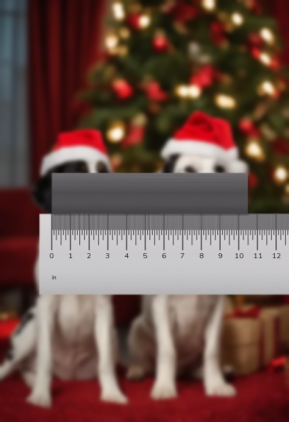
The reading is {"value": 10.5, "unit": "in"}
